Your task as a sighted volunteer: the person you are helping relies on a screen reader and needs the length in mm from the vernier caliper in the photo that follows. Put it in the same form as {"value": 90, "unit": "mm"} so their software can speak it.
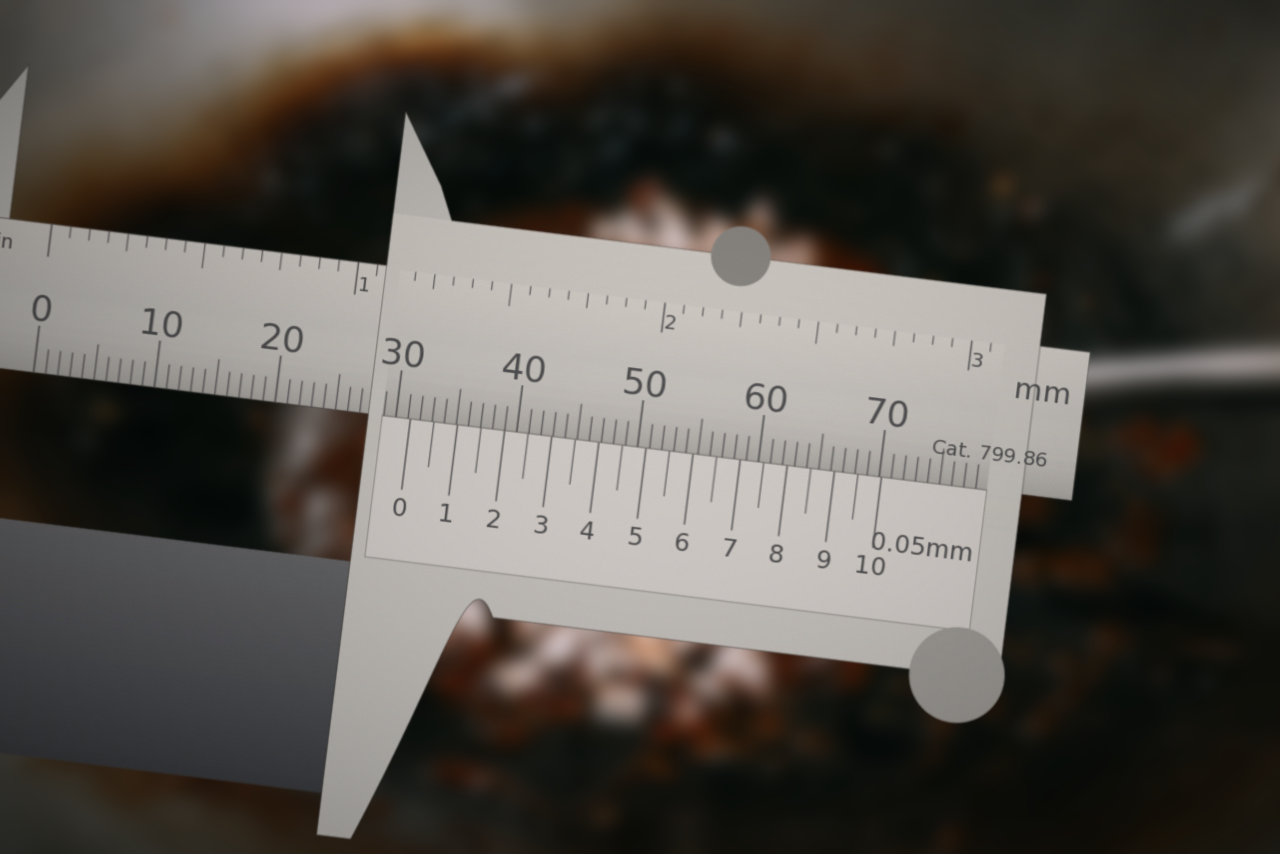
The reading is {"value": 31.2, "unit": "mm"}
